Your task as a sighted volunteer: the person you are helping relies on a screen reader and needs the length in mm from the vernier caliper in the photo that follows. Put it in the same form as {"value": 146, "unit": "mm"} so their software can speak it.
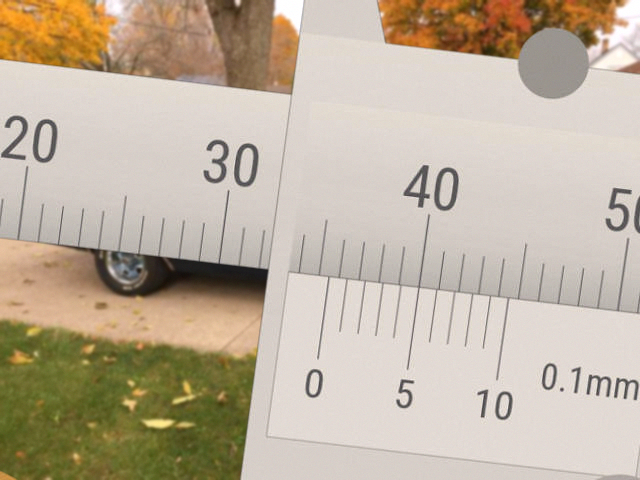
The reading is {"value": 35.5, "unit": "mm"}
